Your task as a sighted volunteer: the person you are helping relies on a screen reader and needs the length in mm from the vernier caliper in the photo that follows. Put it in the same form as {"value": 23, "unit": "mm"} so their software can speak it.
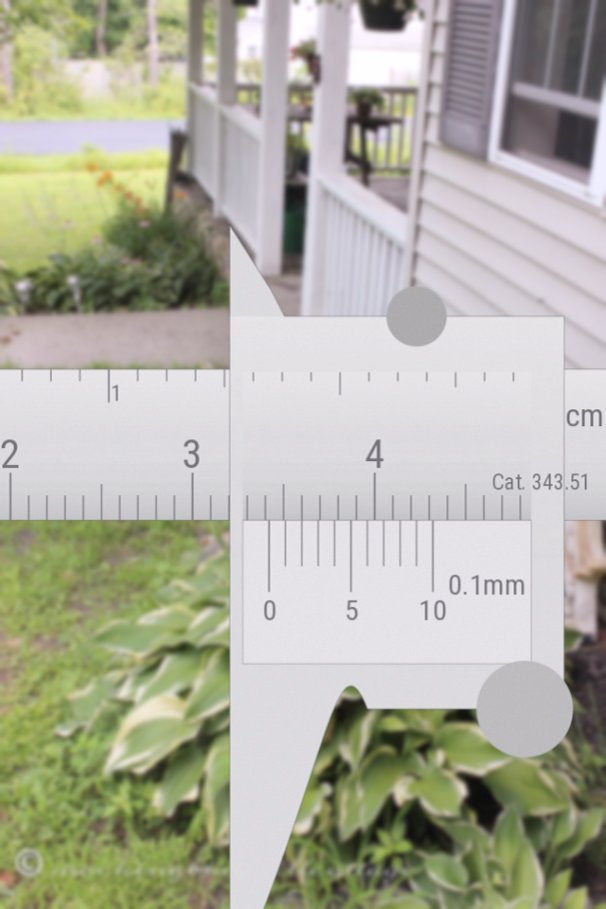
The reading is {"value": 34.2, "unit": "mm"}
